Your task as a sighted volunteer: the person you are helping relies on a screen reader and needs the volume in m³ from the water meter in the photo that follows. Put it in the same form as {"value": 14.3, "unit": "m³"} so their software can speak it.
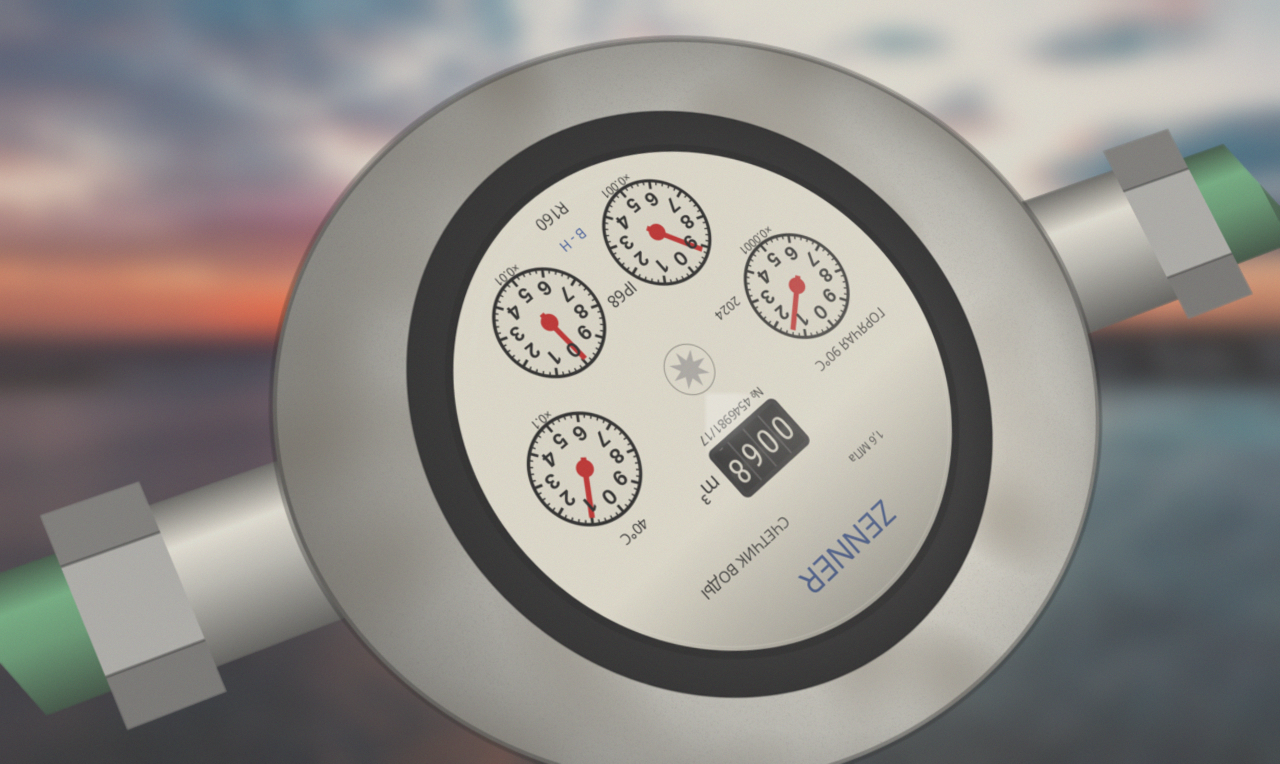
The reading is {"value": 68.0991, "unit": "m³"}
